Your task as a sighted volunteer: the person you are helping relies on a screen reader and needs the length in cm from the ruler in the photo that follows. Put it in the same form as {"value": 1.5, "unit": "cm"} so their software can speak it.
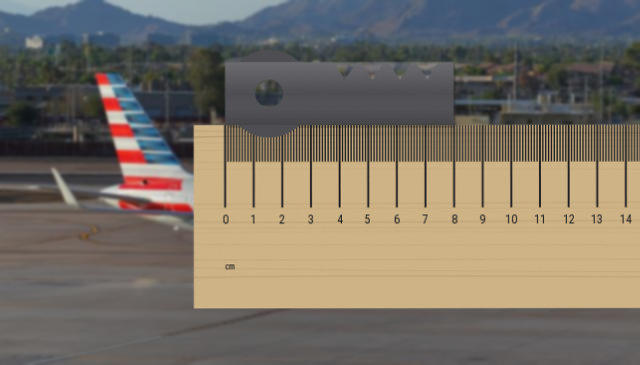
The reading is {"value": 8, "unit": "cm"}
